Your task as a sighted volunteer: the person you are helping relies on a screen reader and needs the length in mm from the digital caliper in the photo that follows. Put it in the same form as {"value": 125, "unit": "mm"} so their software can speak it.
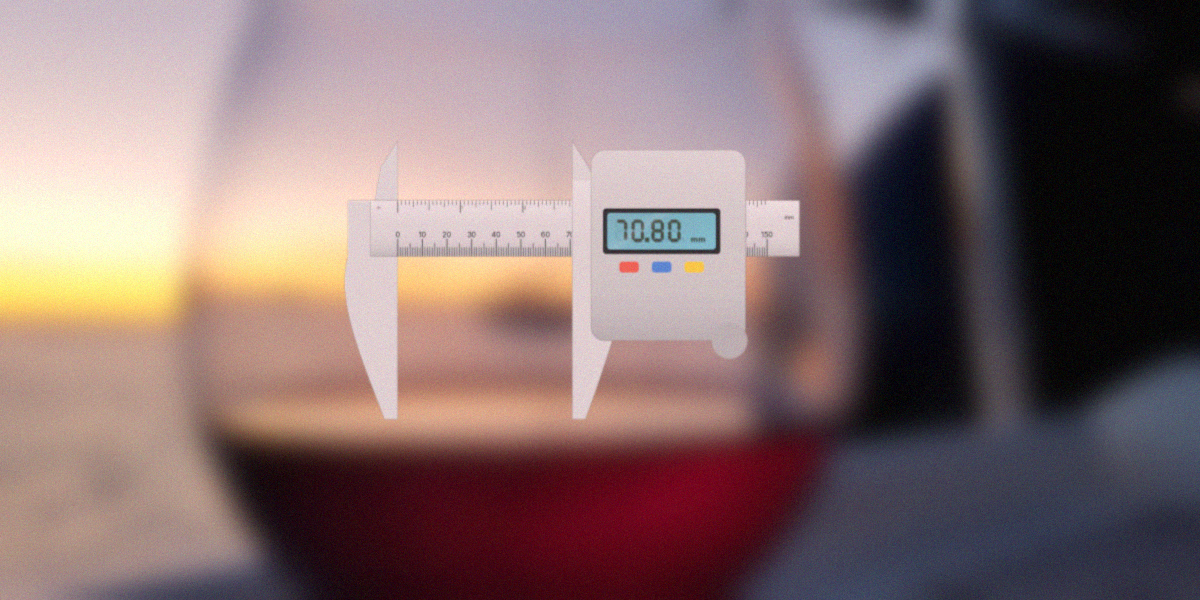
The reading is {"value": 70.80, "unit": "mm"}
